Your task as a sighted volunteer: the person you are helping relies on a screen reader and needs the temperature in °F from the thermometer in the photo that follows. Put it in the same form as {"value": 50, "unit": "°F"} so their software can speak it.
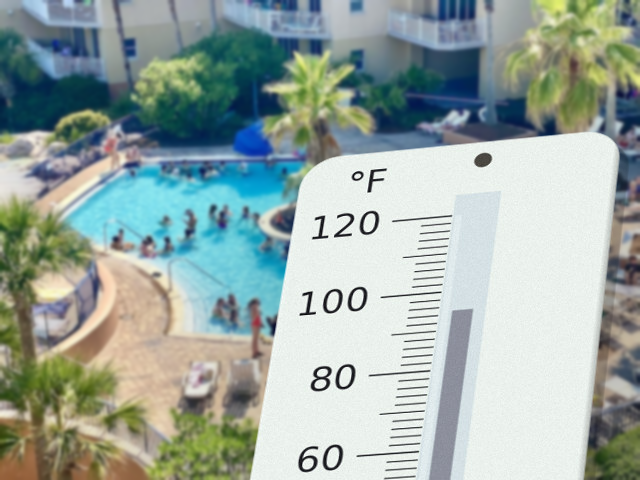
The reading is {"value": 95, "unit": "°F"}
